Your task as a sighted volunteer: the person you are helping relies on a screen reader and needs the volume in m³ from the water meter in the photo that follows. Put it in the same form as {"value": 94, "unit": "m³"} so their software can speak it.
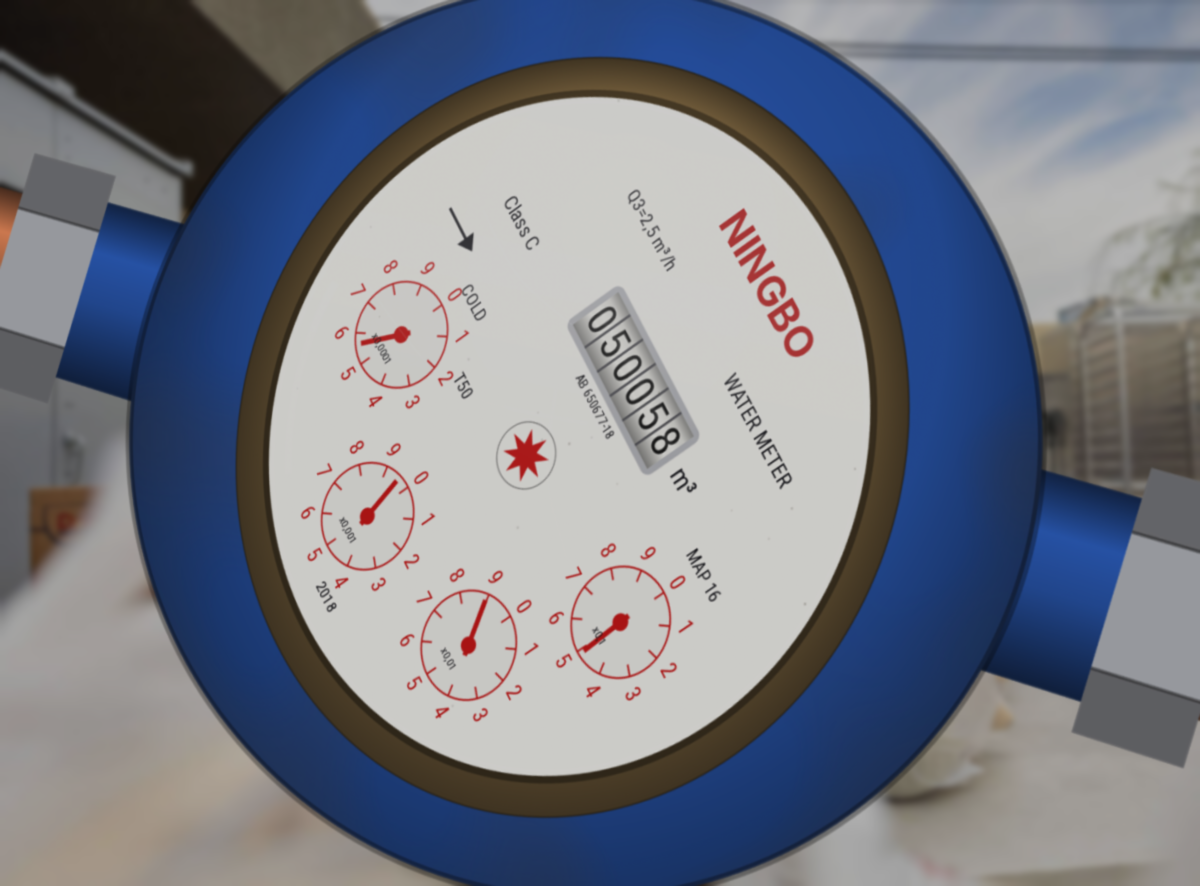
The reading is {"value": 50058.4895, "unit": "m³"}
